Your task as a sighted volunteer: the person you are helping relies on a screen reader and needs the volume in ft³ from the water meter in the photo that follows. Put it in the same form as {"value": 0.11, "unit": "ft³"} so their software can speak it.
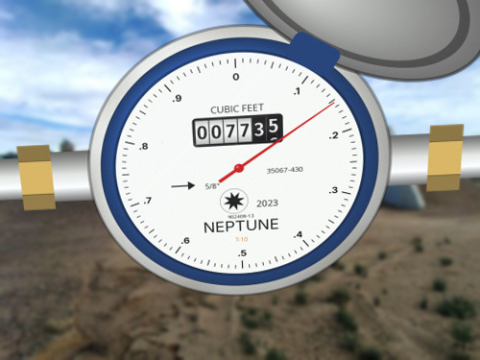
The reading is {"value": 7735.15, "unit": "ft³"}
